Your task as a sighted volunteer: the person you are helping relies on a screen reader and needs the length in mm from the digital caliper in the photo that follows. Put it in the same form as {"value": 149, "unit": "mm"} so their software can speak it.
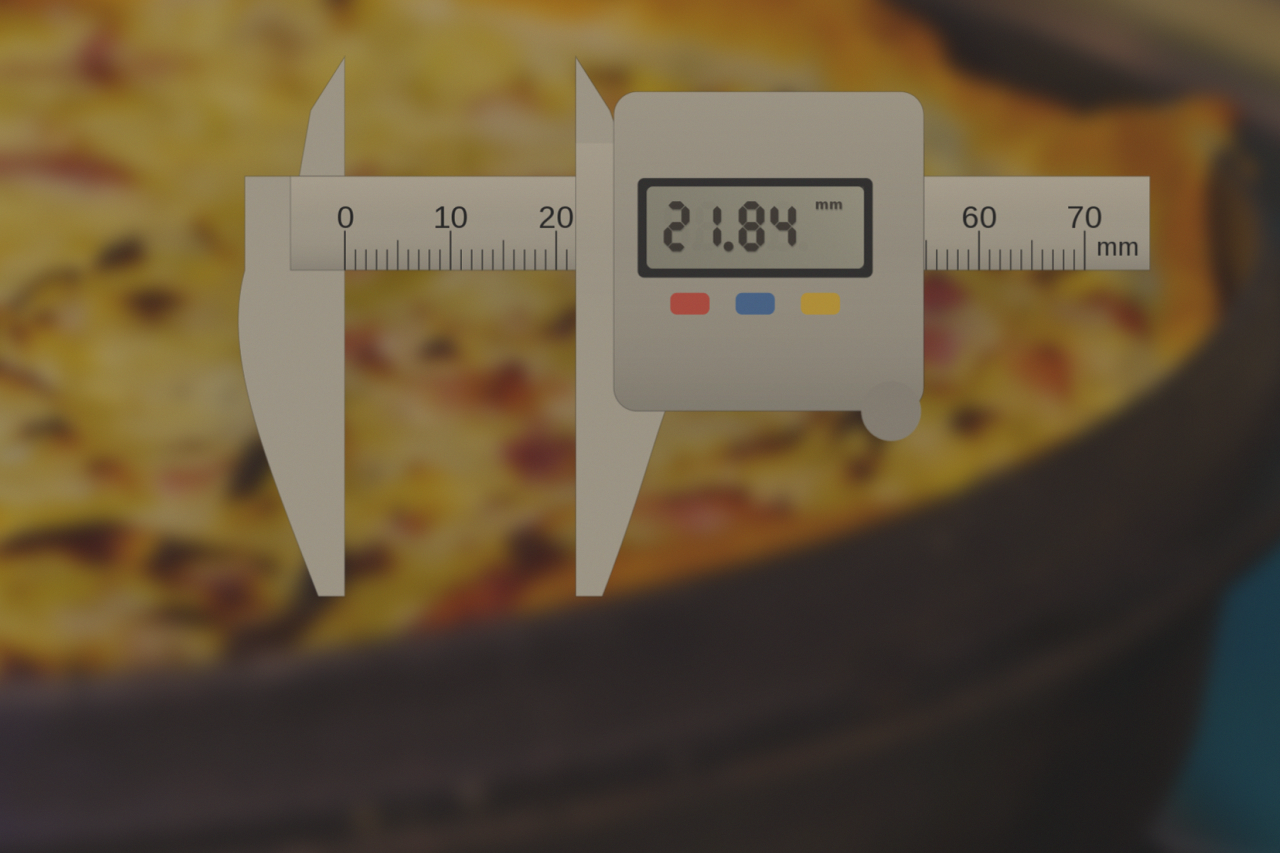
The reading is {"value": 21.84, "unit": "mm"}
